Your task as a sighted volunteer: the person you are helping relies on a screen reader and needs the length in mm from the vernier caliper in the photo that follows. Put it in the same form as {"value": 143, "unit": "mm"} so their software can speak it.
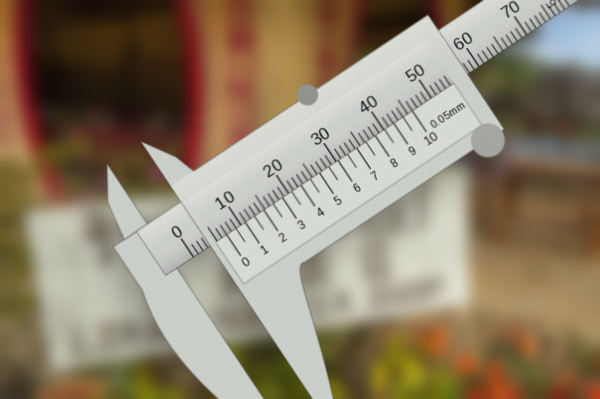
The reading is {"value": 7.0, "unit": "mm"}
